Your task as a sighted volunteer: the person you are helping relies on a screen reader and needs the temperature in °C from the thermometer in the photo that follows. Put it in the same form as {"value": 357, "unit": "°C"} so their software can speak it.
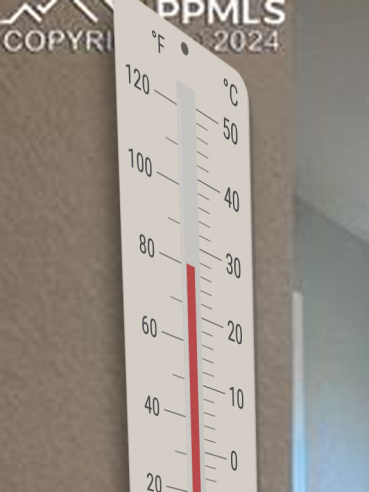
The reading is {"value": 27, "unit": "°C"}
